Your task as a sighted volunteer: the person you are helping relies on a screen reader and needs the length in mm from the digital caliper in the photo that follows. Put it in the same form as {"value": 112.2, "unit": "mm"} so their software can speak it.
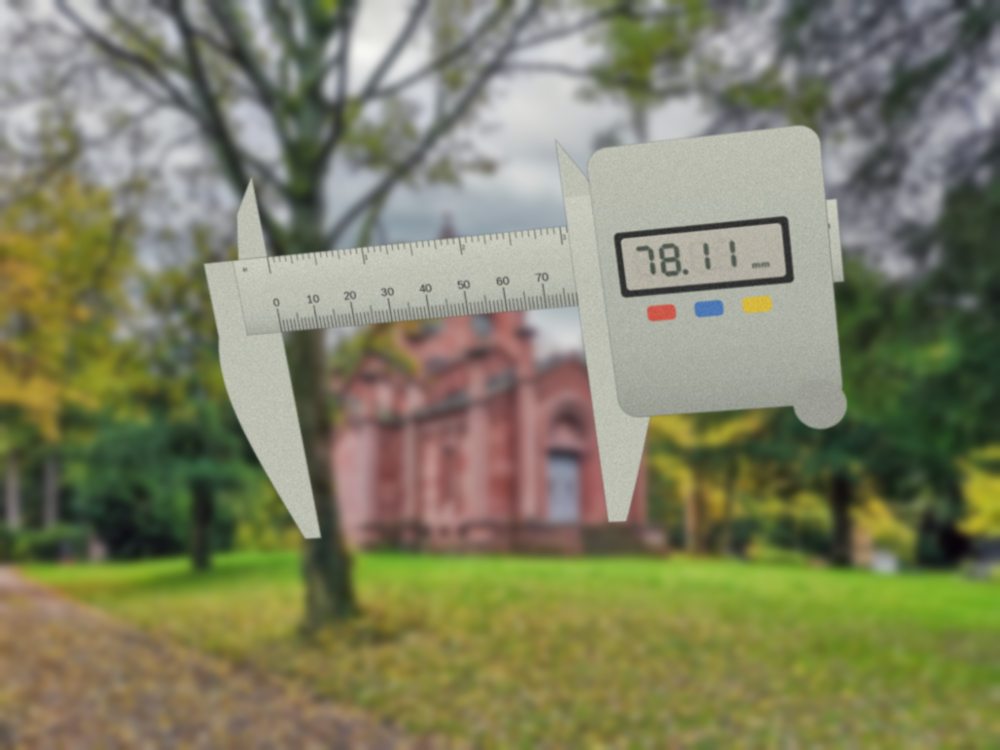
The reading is {"value": 78.11, "unit": "mm"}
